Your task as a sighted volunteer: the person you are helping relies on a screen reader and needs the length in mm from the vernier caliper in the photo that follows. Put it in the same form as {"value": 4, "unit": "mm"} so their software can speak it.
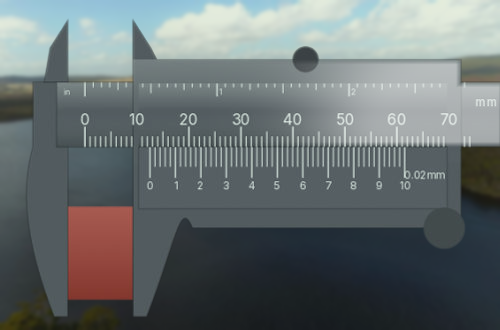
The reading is {"value": 12.5, "unit": "mm"}
